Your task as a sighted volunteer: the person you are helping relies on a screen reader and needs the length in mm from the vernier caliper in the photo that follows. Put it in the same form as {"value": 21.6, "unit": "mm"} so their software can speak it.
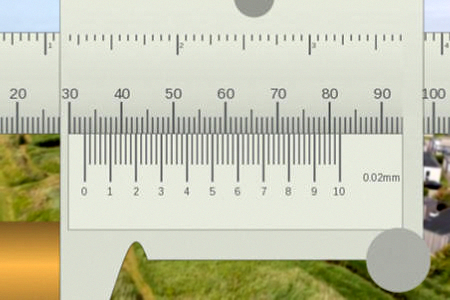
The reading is {"value": 33.0, "unit": "mm"}
